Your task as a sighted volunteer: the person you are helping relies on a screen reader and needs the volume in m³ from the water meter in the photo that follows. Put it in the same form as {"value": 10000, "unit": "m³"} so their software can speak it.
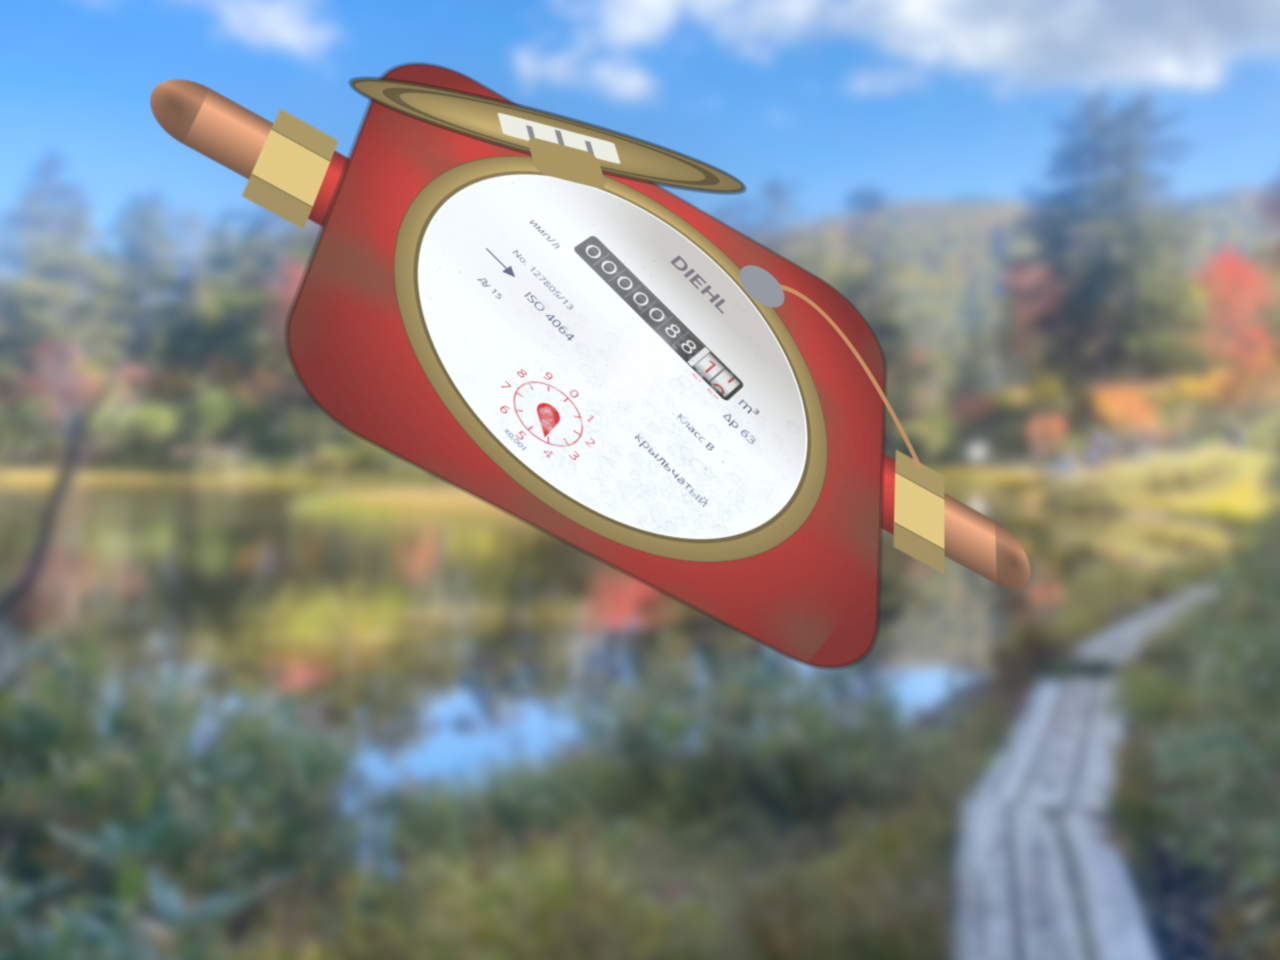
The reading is {"value": 88.114, "unit": "m³"}
